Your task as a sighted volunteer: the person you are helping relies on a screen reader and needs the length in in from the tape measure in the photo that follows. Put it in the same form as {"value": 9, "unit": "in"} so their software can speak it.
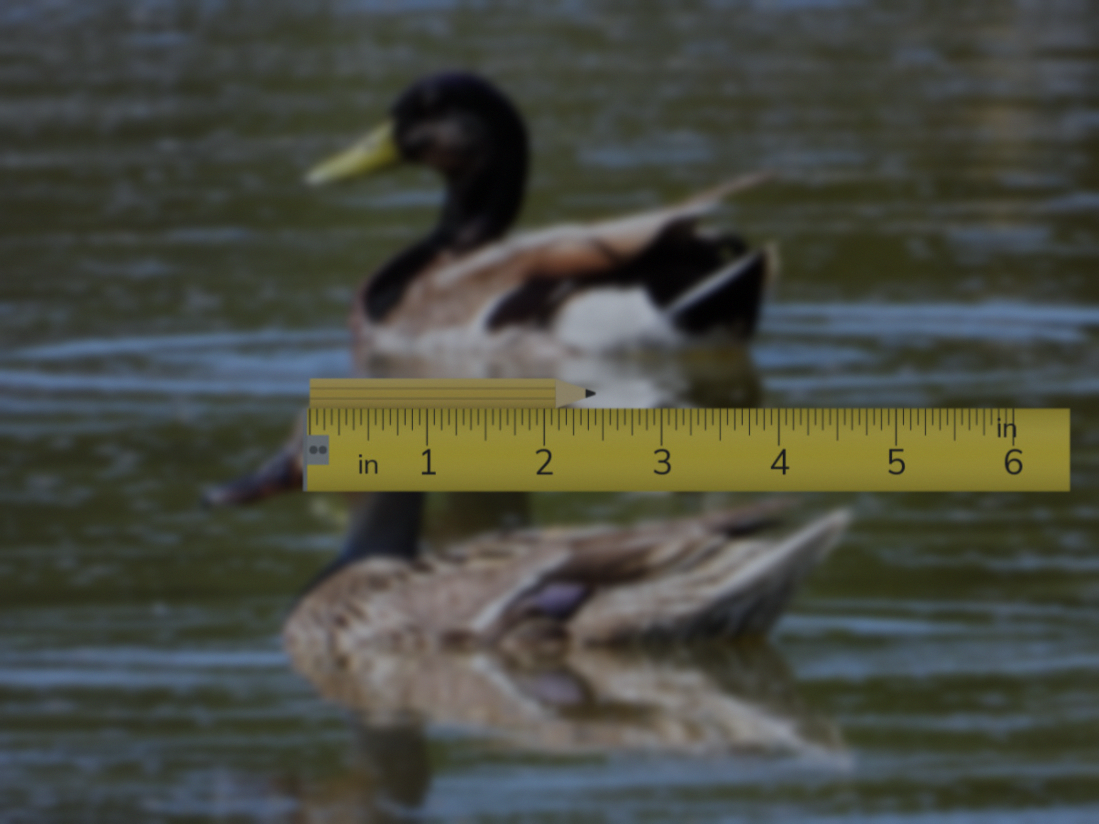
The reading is {"value": 2.4375, "unit": "in"}
